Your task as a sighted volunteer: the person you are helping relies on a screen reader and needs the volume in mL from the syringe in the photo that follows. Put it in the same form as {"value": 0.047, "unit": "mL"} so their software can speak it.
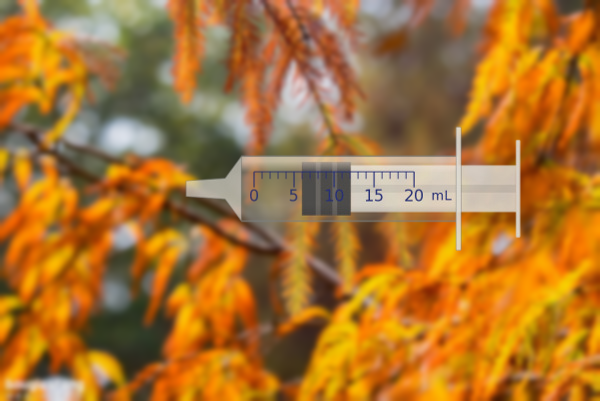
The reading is {"value": 6, "unit": "mL"}
